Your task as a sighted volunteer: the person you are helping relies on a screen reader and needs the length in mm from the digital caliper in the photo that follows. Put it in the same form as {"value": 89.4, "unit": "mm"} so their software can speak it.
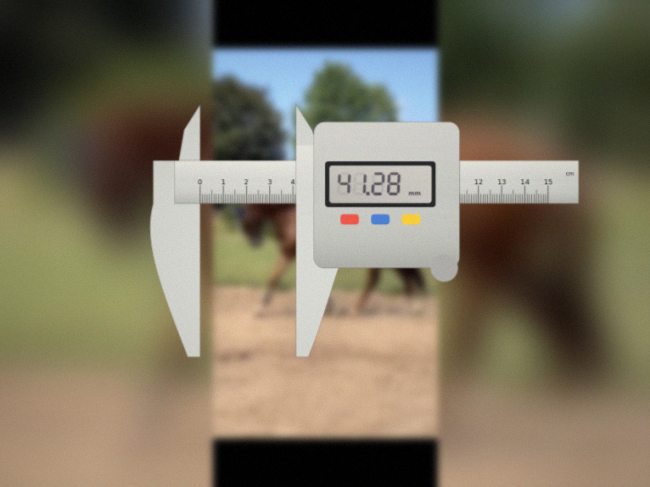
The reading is {"value": 41.28, "unit": "mm"}
